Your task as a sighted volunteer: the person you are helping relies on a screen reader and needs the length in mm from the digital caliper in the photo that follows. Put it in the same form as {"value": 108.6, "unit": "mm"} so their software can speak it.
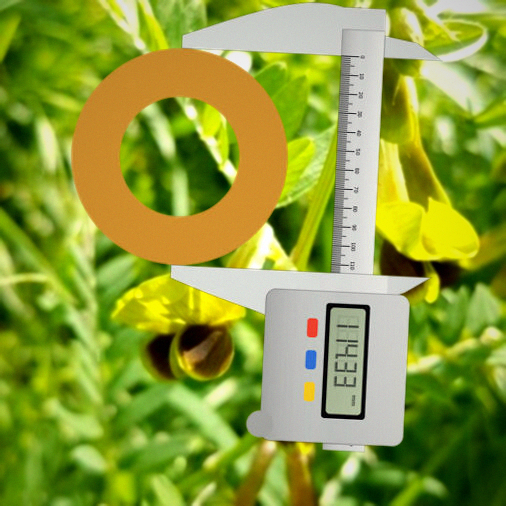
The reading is {"value": 114.33, "unit": "mm"}
